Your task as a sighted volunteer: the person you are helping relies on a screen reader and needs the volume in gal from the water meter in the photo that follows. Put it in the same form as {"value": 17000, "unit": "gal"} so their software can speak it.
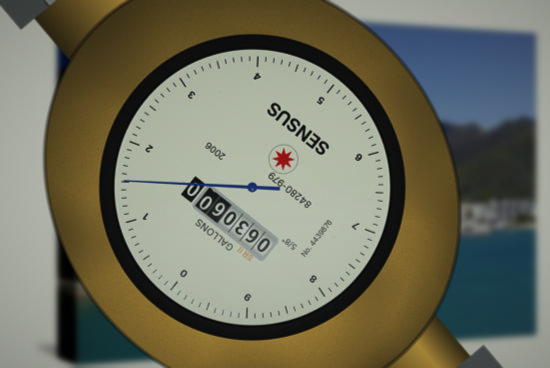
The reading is {"value": 630601.5, "unit": "gal"}
